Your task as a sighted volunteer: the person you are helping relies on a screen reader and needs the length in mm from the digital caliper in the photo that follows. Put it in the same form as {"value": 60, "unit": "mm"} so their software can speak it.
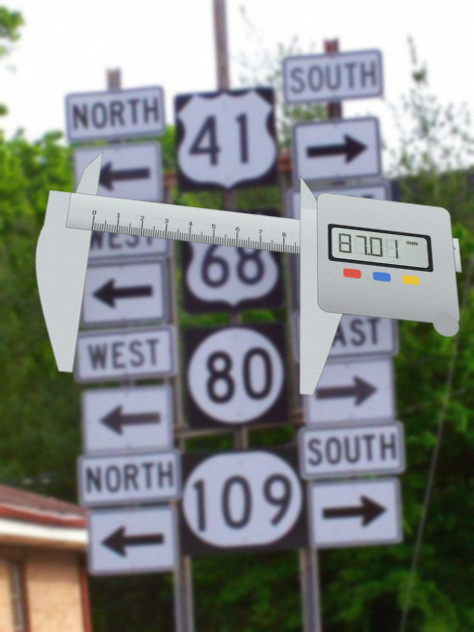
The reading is {"value": 87.01, "unit": "mm"}
